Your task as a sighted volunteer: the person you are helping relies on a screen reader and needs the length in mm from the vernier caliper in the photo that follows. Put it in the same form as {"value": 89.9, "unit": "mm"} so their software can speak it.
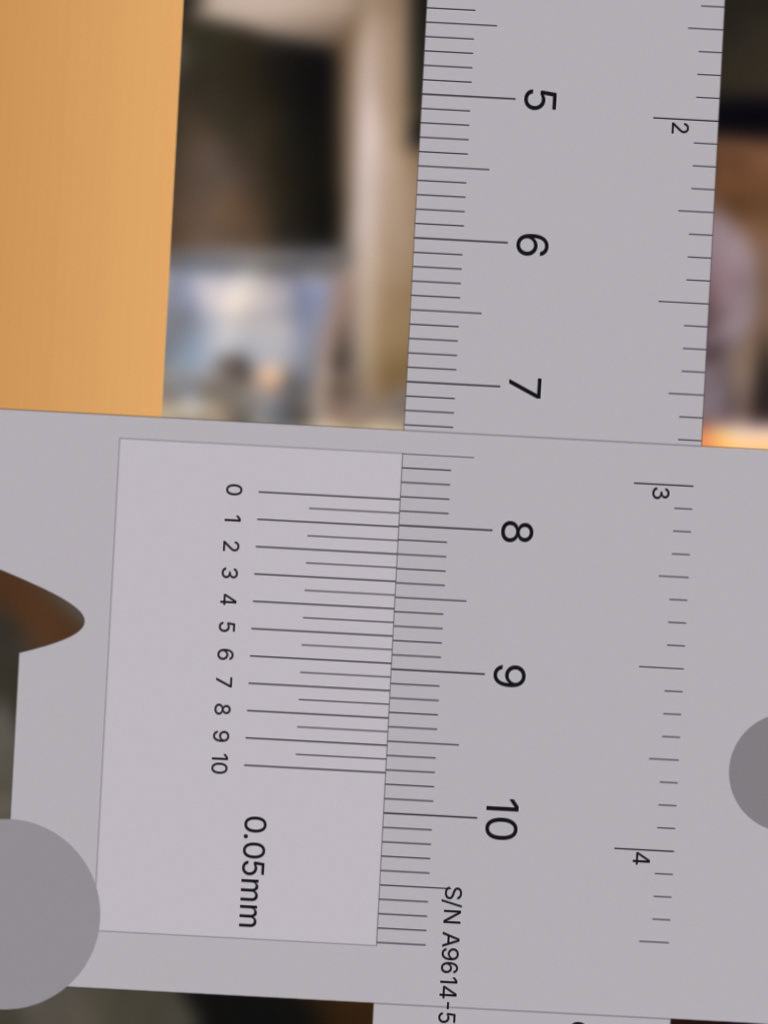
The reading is {"value": 78.2, "unit": "mm"}
